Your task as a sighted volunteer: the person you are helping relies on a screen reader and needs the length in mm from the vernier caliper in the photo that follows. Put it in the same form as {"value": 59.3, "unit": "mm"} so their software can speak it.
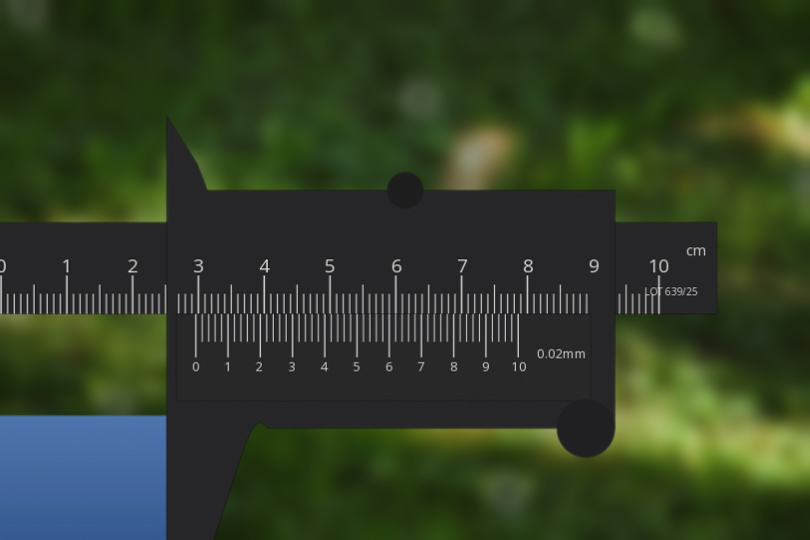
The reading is {"value": 29.6, "unit": "mm"}
